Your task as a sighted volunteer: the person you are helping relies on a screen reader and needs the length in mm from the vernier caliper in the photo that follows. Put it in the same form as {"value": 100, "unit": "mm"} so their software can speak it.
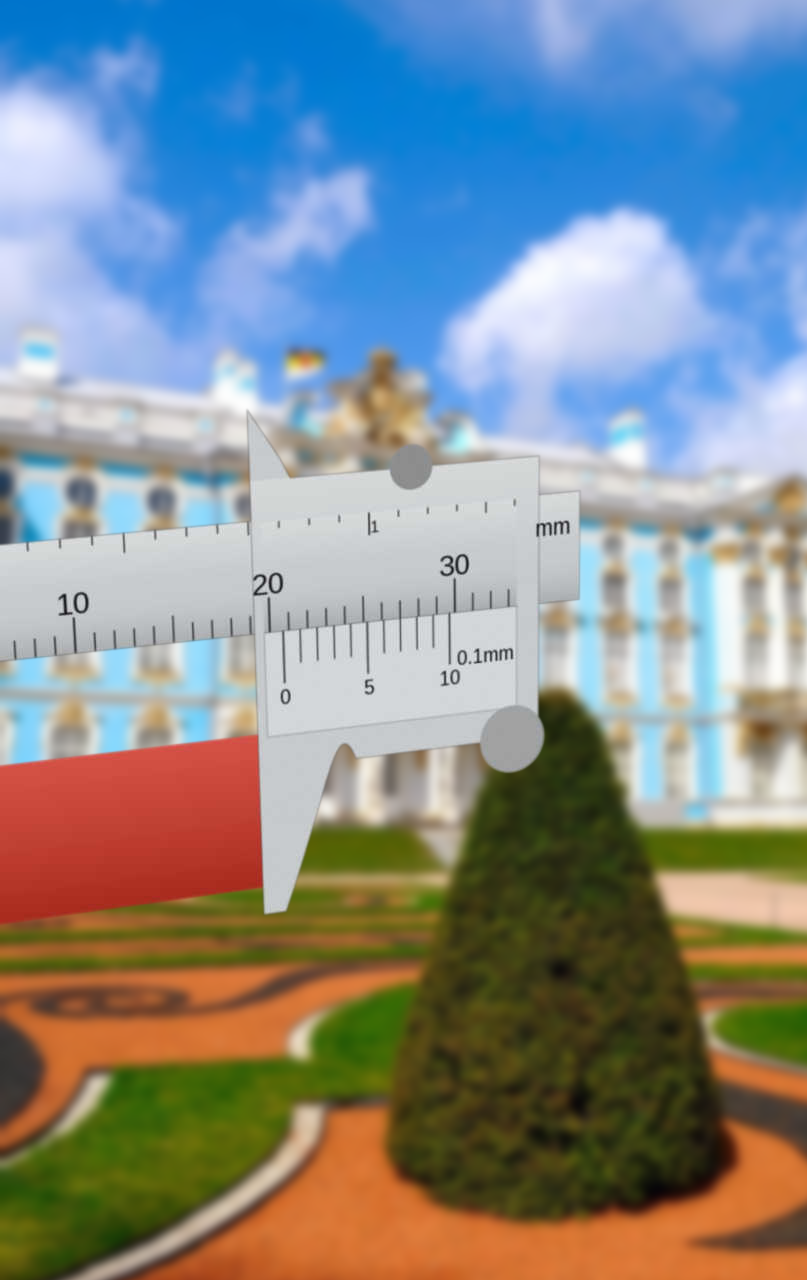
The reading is {"value": 20.7, "unit": "mm"}
